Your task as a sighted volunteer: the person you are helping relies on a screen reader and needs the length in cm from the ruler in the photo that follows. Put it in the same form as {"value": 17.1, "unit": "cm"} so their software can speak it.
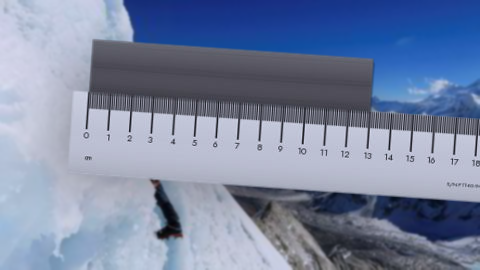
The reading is {"value": 13, "unit": "cm"}
